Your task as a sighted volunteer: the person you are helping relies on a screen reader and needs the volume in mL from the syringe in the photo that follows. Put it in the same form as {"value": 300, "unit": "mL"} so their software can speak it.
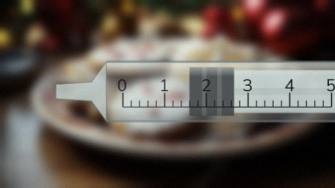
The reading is {"value": 1.6, "unit": "mL"}
